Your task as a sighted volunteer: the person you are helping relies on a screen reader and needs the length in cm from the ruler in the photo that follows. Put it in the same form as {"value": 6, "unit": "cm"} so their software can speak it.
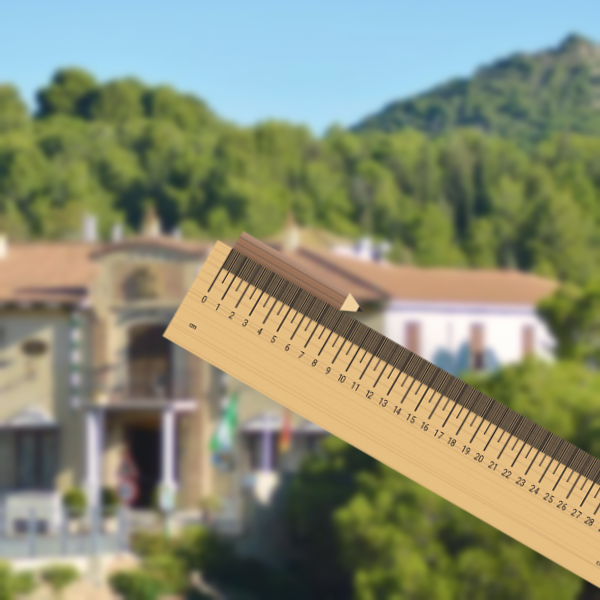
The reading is {"value": 9, "unit": "cm"}
